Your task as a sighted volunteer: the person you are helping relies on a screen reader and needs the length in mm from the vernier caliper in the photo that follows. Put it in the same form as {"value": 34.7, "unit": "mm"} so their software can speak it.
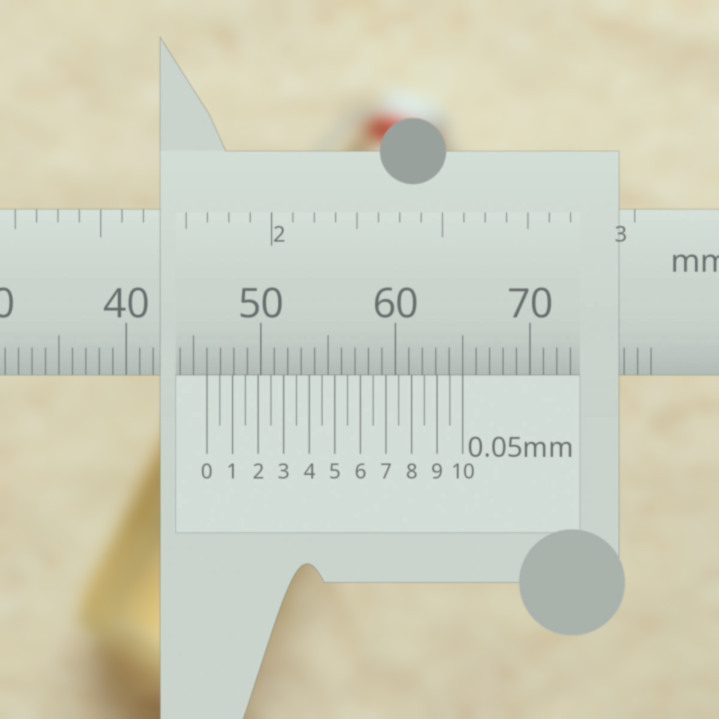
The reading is {"value": 46.0, "unit": "mm"}
